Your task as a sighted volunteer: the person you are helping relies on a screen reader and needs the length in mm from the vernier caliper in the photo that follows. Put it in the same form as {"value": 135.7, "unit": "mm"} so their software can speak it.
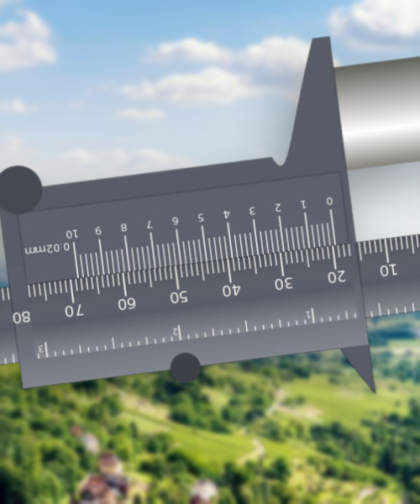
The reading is {"value": 19.5, "unit": "mm"}
